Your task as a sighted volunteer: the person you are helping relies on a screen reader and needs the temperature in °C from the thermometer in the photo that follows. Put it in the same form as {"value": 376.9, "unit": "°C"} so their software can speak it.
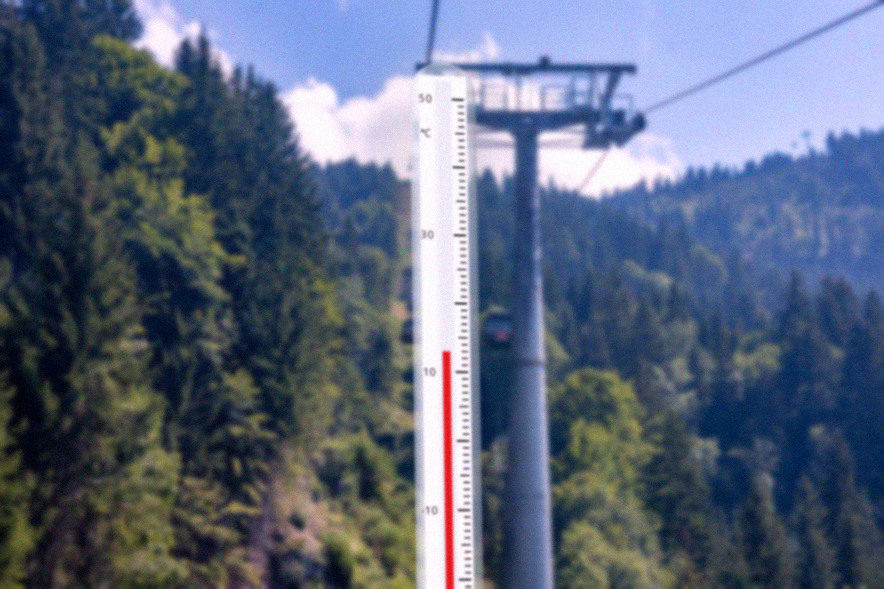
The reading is {"value": 13, "unit": "°C"}
